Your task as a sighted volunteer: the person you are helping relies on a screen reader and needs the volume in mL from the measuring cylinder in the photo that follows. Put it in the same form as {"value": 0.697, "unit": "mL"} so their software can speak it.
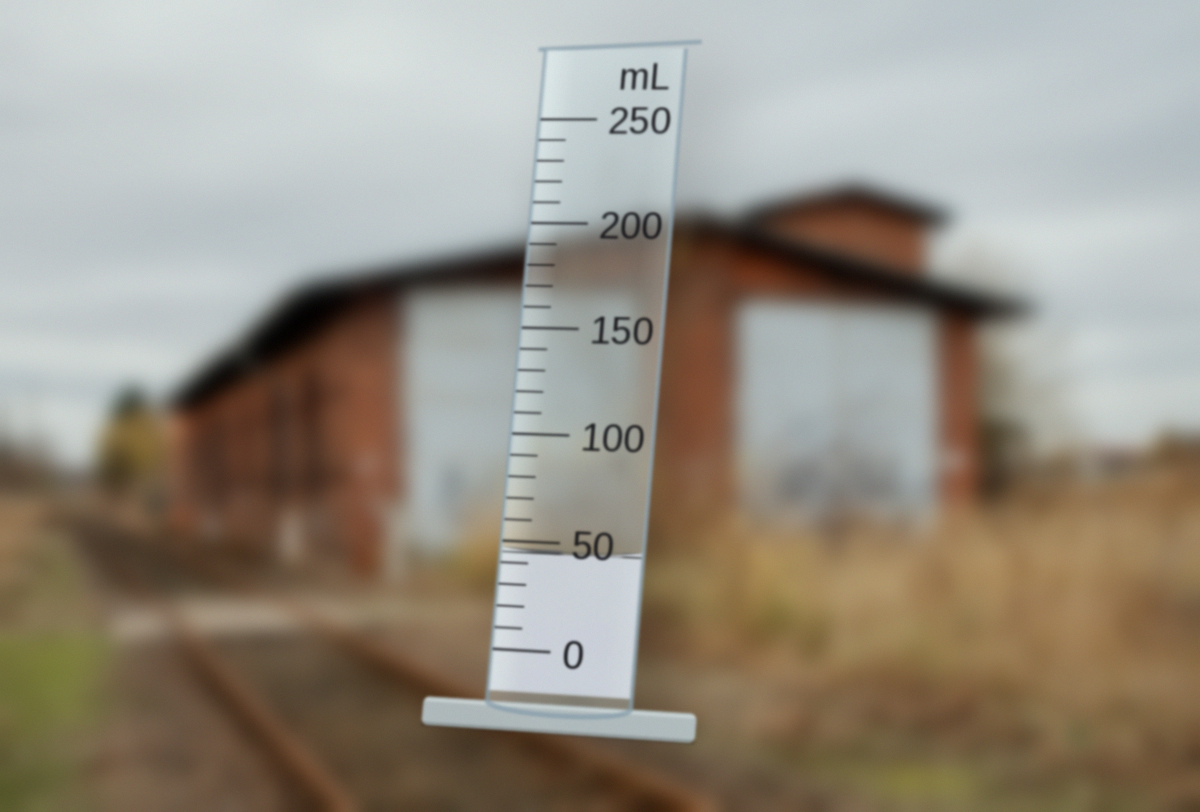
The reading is {"value": 45, "unit": "mL"}
